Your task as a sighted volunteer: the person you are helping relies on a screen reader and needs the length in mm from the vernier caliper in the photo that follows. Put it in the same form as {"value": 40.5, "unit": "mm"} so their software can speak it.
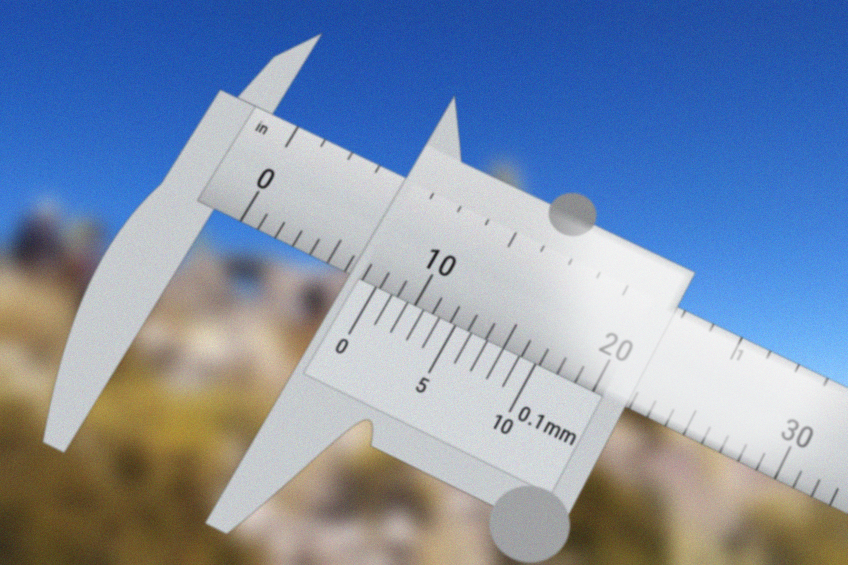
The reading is {"value": 7.8, "unit": "mm"}
